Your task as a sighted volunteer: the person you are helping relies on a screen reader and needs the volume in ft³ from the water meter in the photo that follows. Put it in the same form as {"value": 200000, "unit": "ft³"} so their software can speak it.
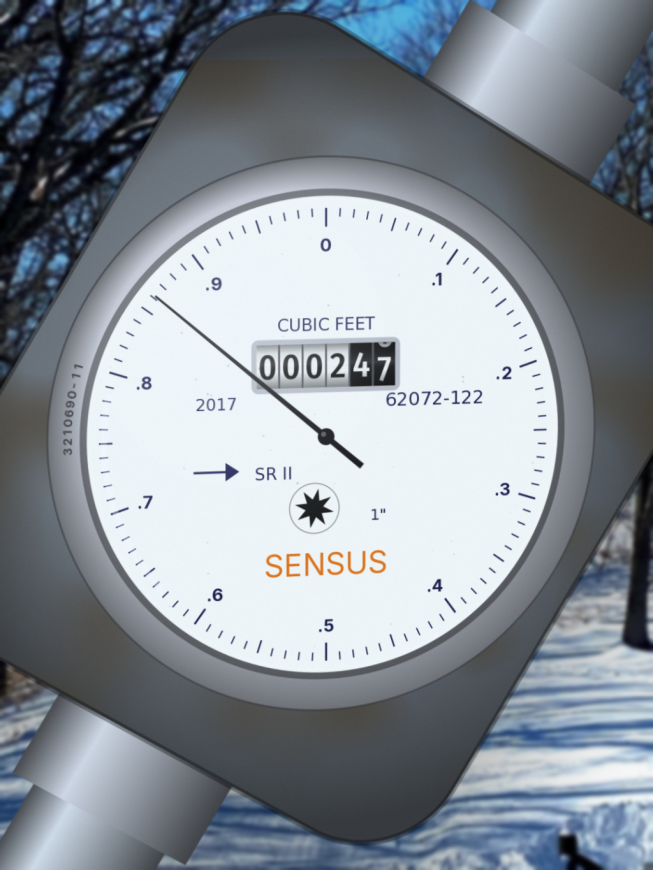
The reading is {"value": 246.86, "unit": "ft³"}
